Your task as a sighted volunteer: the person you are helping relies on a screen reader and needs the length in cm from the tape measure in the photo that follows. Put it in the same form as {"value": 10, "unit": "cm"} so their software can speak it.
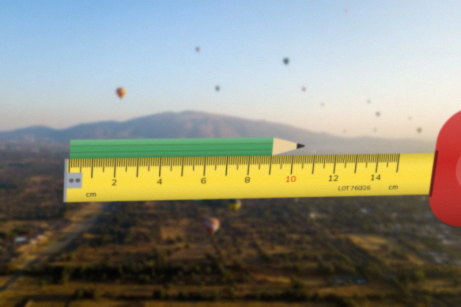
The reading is {"value": 10.5, "unit": "cm"}
